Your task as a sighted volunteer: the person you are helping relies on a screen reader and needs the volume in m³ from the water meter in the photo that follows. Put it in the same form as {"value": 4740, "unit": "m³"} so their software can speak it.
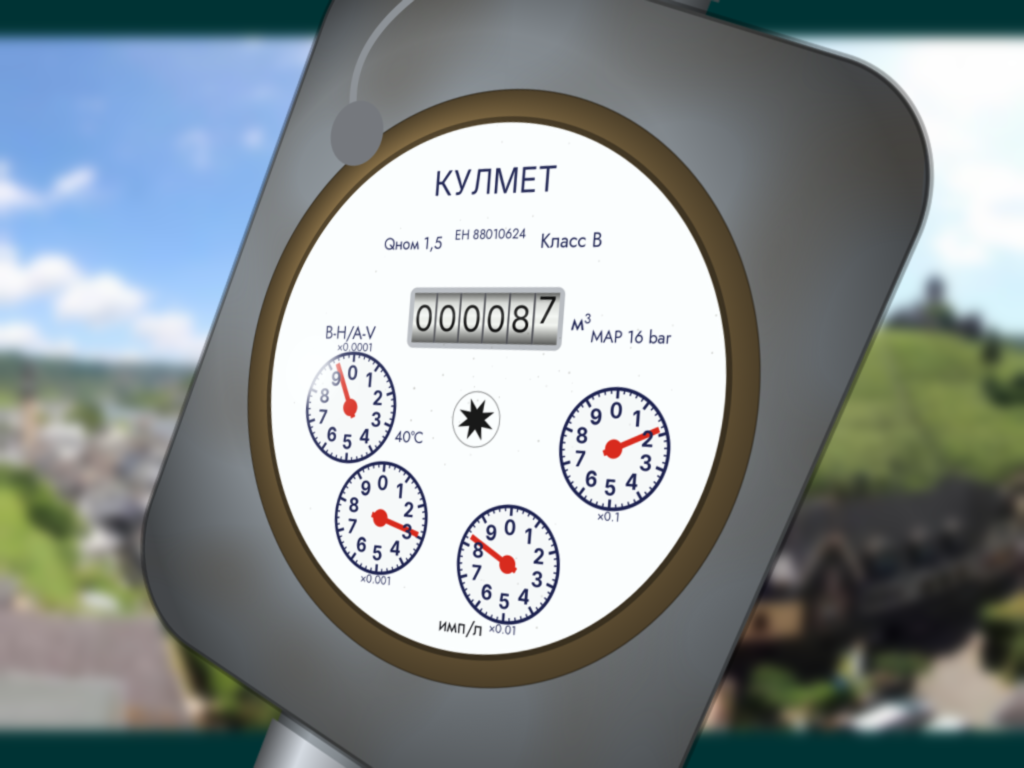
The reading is {"value": 87.1829, "unit": "m³"}
